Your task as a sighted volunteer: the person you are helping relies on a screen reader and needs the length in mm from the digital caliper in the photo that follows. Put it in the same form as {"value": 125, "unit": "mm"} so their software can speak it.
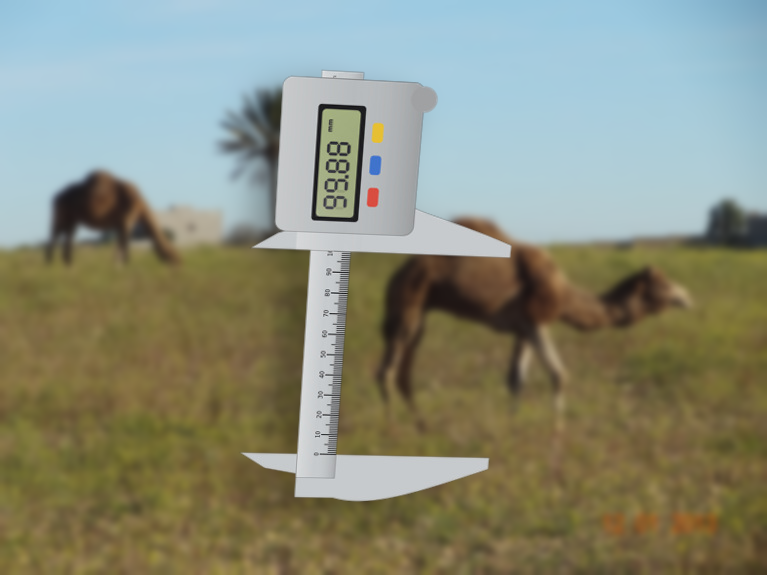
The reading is {"value": 99.88, "unit": "mm"}
